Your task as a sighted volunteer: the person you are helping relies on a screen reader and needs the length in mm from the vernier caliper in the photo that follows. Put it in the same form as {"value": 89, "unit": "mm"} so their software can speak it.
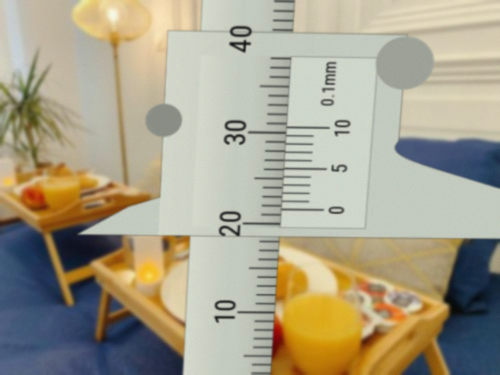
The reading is {"value": 21.6, "unit": "mm"}
